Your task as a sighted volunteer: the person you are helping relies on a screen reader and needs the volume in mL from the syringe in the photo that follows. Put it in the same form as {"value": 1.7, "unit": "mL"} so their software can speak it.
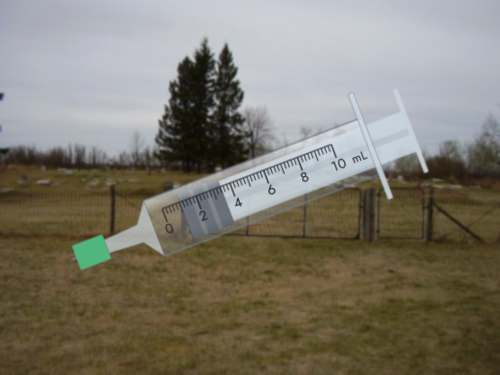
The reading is {"value": 1, "unit": "mL"}
